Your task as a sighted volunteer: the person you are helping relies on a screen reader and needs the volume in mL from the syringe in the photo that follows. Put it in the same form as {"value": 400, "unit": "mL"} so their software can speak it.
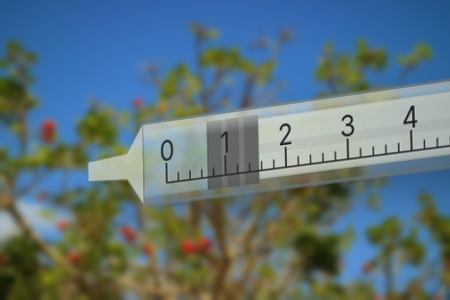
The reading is {"value": 0.7, "unit": "mL"}
